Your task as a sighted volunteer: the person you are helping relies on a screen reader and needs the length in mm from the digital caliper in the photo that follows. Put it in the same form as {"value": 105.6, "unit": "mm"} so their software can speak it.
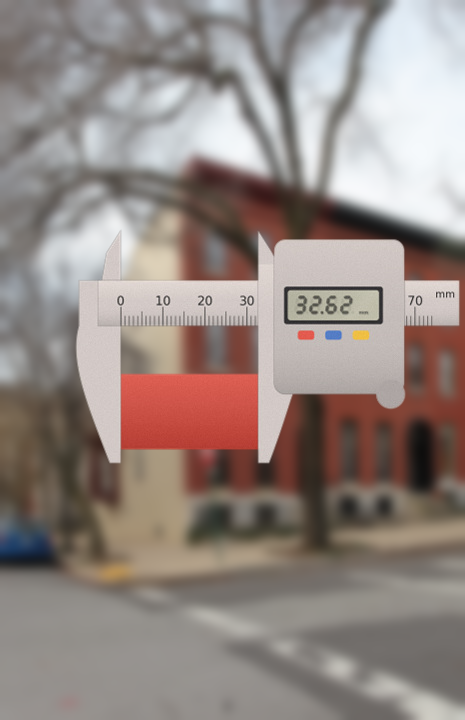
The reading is {"value": 32.62, "unit": "mm"}
